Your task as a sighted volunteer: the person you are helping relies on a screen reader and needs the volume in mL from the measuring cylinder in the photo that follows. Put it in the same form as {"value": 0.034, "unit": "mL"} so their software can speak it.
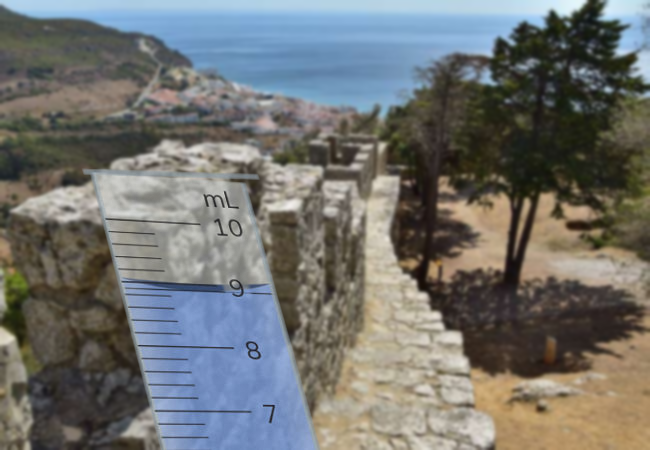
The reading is {"value": 8.9, "unit": "mL"}
